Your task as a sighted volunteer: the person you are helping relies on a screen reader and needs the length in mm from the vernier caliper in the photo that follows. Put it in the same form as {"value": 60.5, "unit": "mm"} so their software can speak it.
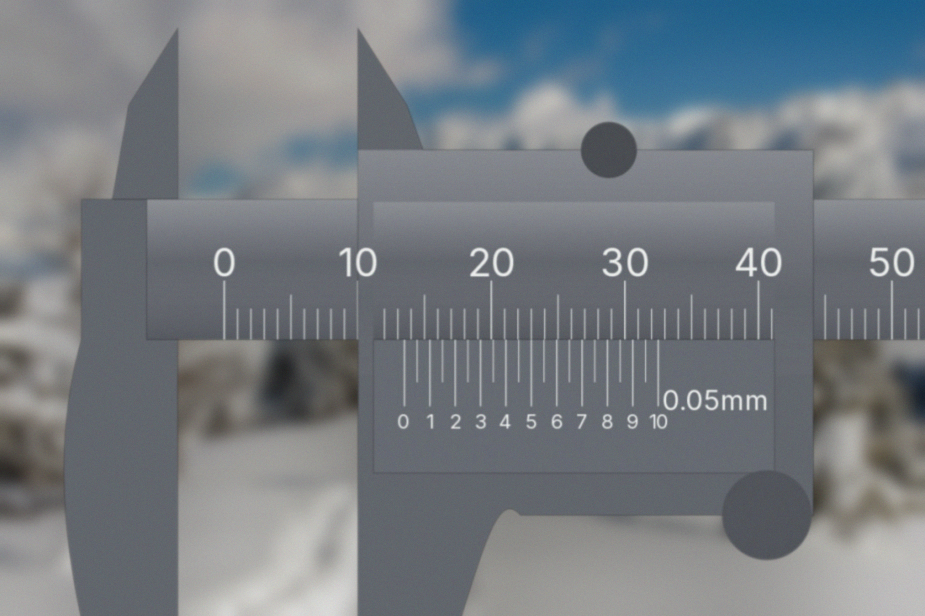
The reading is {"value": 13.5, "unit": "mm"}
